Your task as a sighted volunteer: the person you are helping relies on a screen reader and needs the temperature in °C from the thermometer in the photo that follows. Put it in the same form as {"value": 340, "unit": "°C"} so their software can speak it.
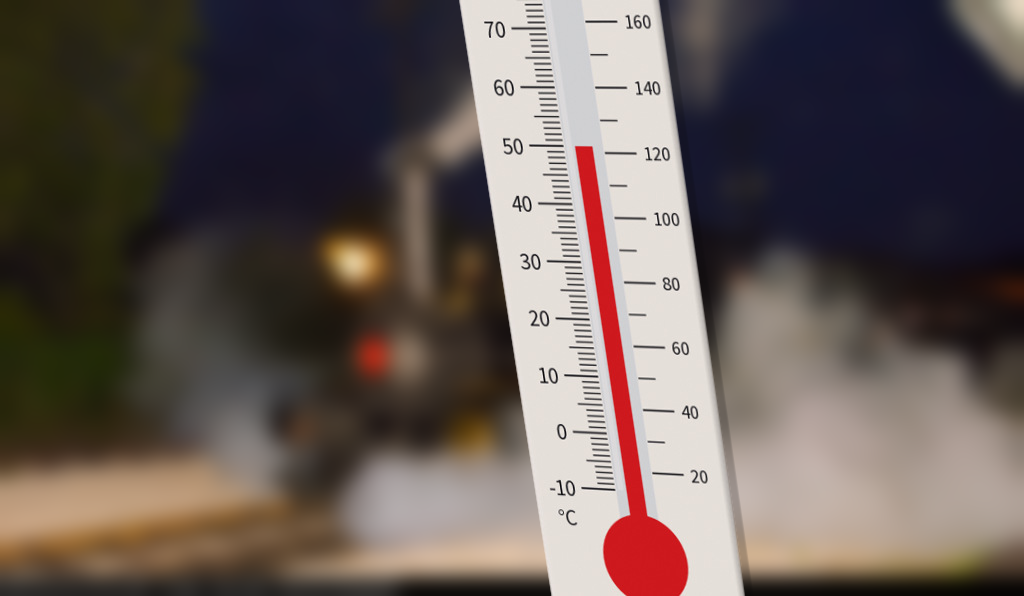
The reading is {"value": 50, "unit": "°C"}
